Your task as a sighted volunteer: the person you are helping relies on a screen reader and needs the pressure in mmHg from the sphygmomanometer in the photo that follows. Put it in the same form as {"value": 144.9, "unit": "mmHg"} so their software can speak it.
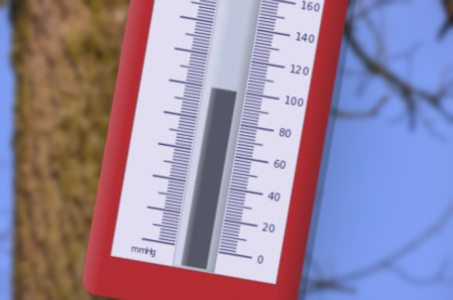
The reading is {"value": 100, "unit": "mmHg"}
